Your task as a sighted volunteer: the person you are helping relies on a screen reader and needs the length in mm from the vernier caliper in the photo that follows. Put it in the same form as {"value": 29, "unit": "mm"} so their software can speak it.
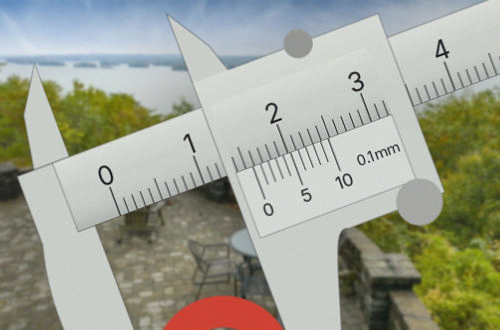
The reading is {"value": 15.8, "unit": "mm"}
